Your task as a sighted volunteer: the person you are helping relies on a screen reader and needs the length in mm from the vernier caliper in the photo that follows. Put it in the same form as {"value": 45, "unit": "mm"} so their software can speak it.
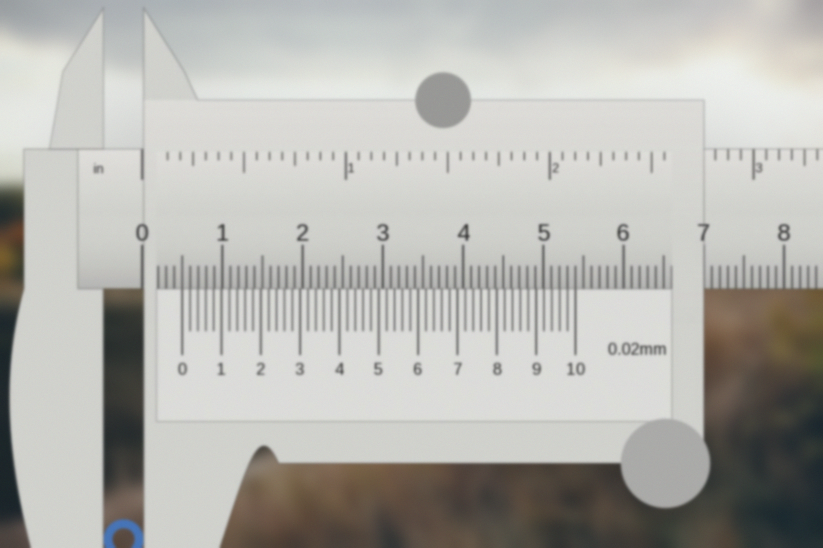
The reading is {"value": 5.0, "unit": "mm"}
